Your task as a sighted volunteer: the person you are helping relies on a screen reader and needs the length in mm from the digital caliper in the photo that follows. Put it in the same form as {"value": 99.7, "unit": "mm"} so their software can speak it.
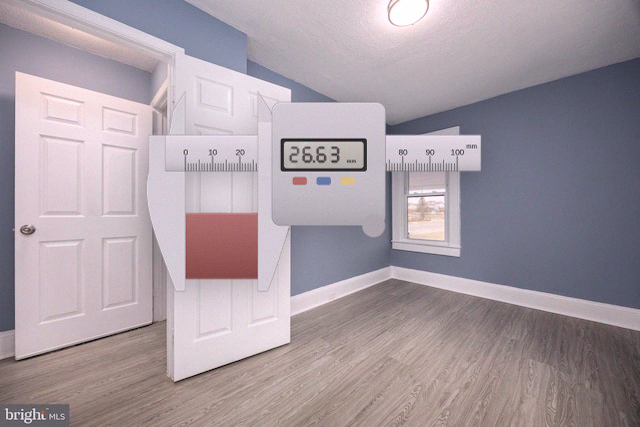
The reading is {"value": 26.63, "unit": "mm"}
